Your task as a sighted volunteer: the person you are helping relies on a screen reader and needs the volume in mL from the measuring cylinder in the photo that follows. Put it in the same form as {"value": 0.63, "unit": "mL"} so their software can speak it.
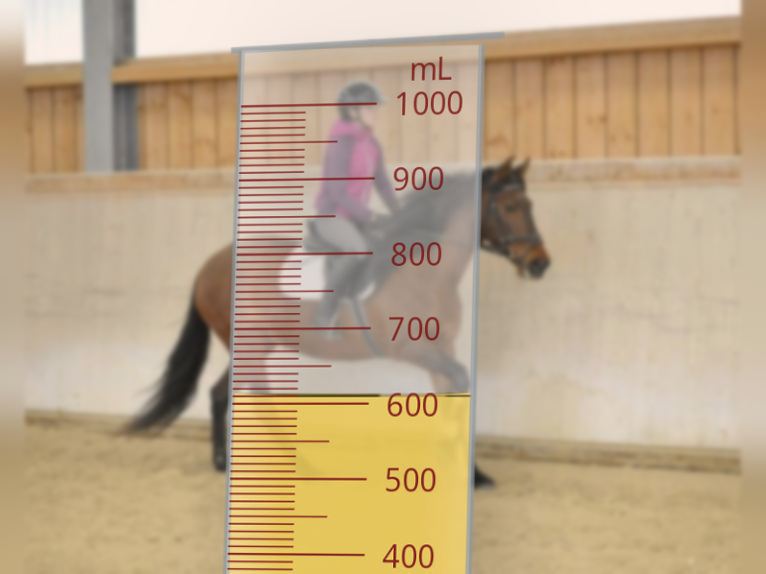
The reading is {"value": 610, "unit": "mL"}
